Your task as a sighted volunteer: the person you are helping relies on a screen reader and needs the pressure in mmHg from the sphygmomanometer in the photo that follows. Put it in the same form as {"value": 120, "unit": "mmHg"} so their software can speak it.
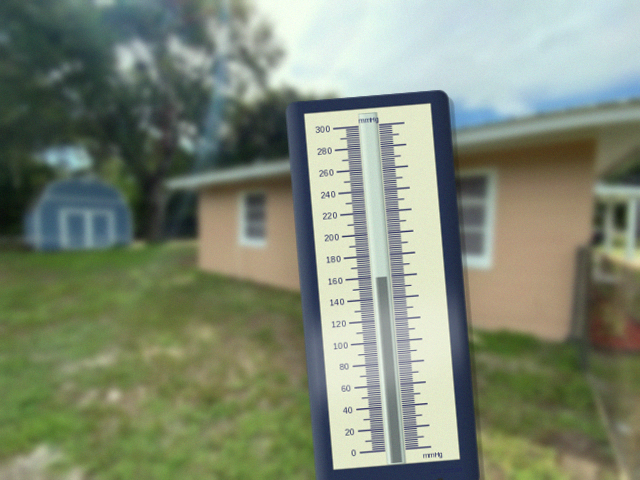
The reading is {"value": 160, "unit": "mmHg"}
